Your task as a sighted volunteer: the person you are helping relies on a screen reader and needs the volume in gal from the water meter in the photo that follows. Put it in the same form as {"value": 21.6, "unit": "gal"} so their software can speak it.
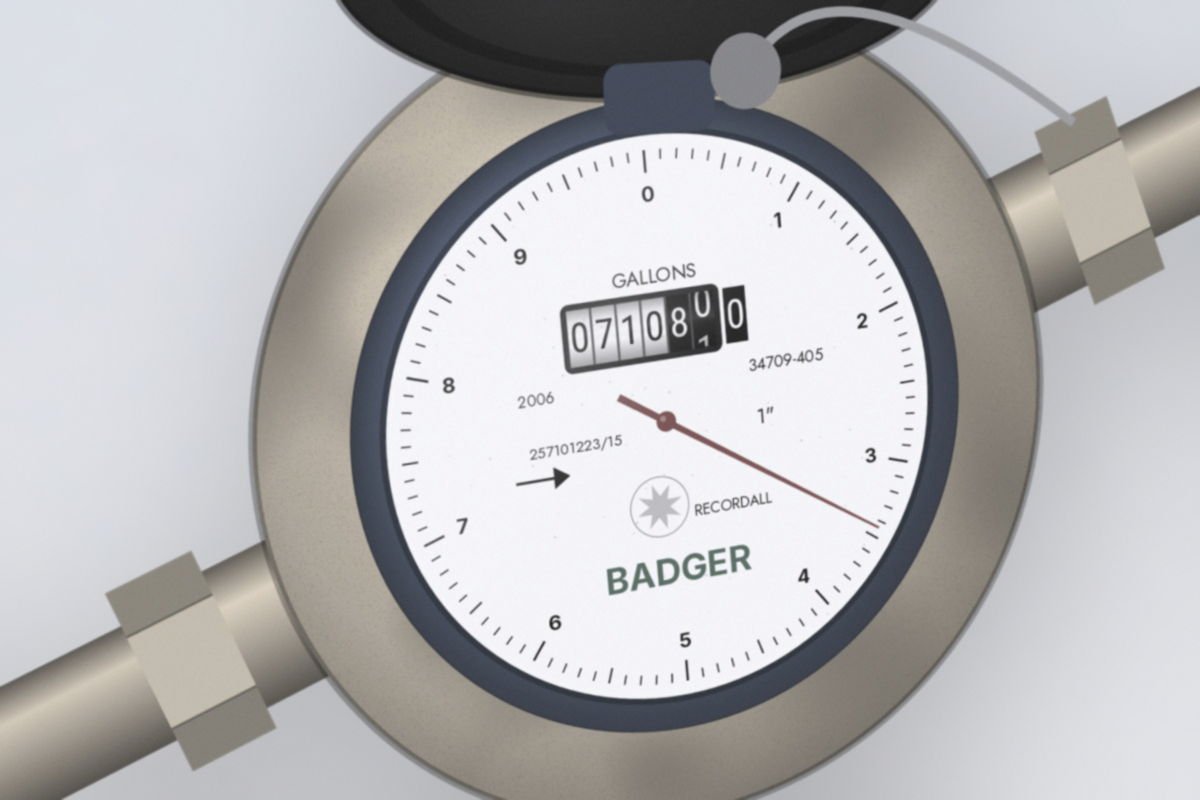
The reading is {"value": 710803.4, "unit": "gal"}
